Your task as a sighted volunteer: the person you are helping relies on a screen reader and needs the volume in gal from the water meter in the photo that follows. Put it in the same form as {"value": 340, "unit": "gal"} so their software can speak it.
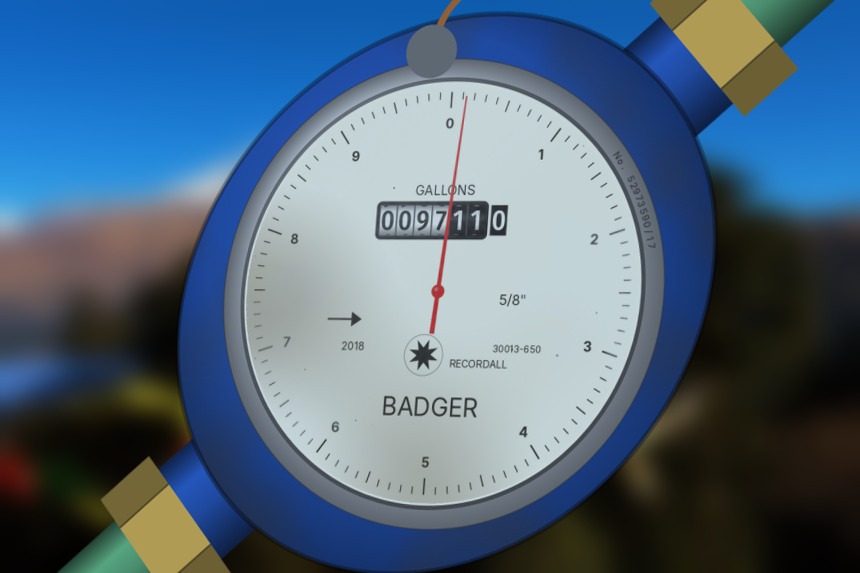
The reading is {"value": 97110.1, "unit": "gal"}
